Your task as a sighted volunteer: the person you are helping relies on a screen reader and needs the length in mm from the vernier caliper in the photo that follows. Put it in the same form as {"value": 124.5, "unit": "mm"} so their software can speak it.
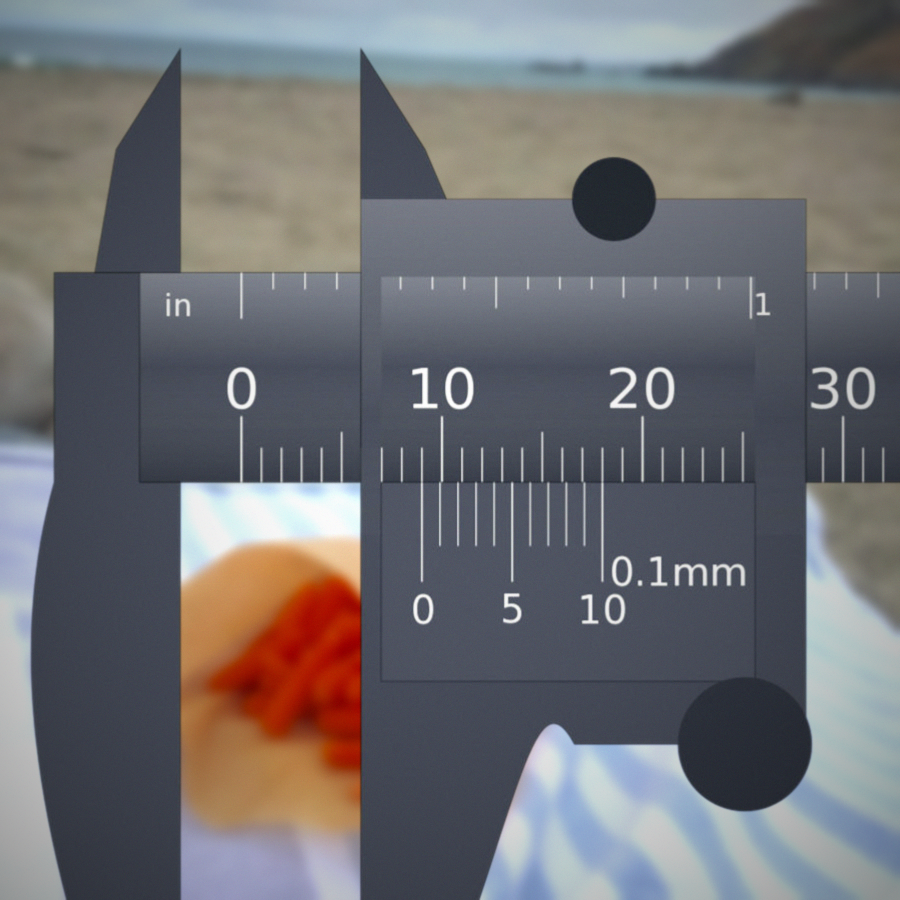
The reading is {"value": 9.0, "unit": "mm"}
